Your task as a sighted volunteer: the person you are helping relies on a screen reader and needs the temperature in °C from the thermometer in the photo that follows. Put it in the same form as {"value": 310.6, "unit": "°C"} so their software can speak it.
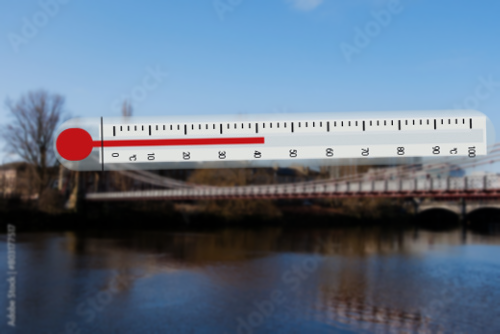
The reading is {"value": 42, "unit": "°C"}
